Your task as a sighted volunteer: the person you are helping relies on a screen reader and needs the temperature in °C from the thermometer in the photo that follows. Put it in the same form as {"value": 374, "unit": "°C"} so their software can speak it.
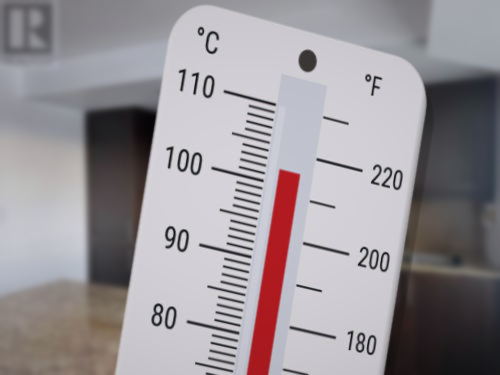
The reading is {"value": 102, "unit": "°C"}
